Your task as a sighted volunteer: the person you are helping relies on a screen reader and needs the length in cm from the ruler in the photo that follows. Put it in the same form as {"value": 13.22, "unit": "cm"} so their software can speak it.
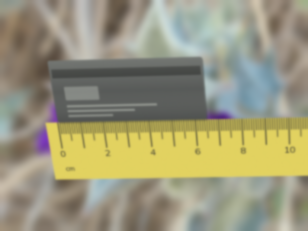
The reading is {"value": 6.5, "unit": "cm"}
